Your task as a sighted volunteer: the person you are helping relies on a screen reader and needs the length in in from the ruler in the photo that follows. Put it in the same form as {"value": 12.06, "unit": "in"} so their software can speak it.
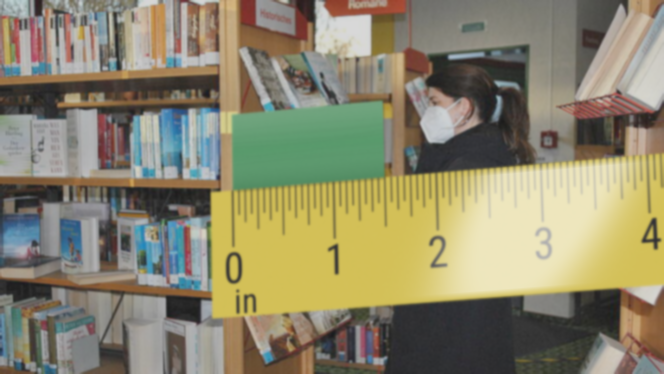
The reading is {"value": 1.5, "unit": "in"}
